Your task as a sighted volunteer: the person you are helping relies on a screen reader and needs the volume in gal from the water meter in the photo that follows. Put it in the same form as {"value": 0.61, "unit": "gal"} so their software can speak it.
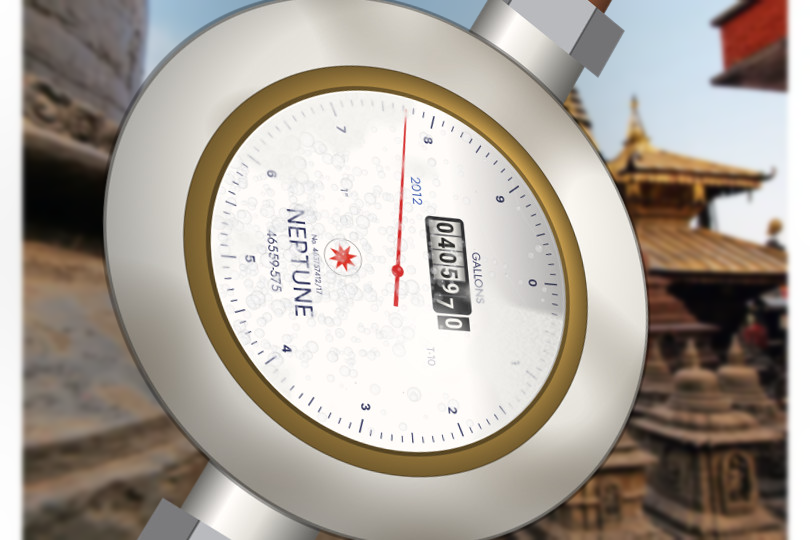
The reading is {"value": 405967.7, "unit": "gal"}
